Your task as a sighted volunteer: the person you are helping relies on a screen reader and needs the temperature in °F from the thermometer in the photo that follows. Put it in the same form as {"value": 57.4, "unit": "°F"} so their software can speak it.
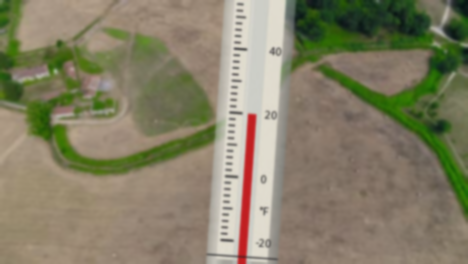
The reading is {"value": 20, "unit": "°F"}
